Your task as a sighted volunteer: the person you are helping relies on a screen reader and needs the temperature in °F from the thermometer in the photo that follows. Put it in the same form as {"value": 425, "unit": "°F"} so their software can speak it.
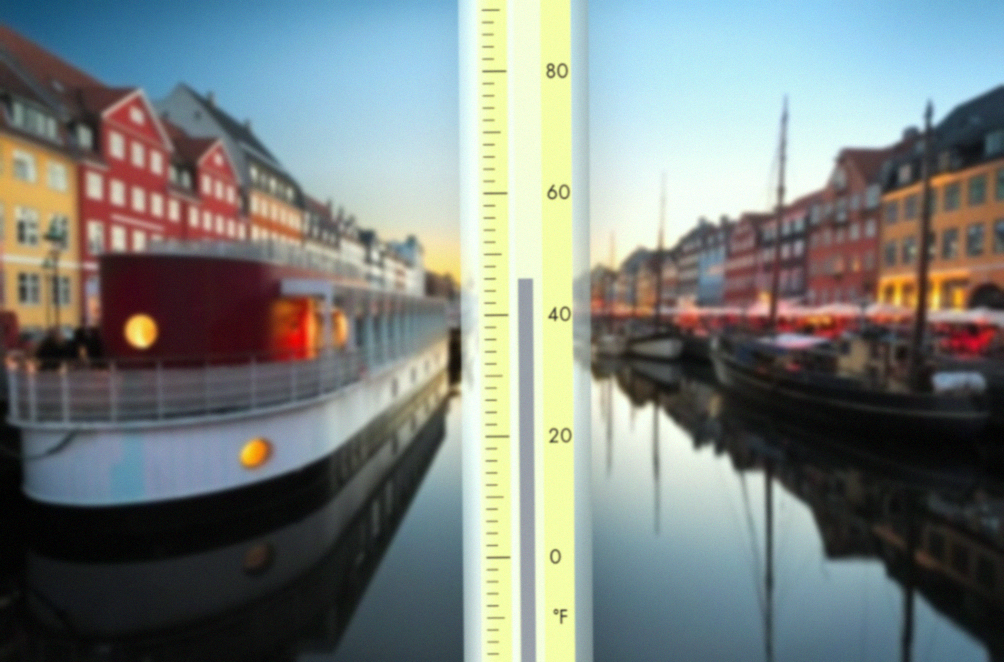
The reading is {"value": 46, "unit": "°F"}
